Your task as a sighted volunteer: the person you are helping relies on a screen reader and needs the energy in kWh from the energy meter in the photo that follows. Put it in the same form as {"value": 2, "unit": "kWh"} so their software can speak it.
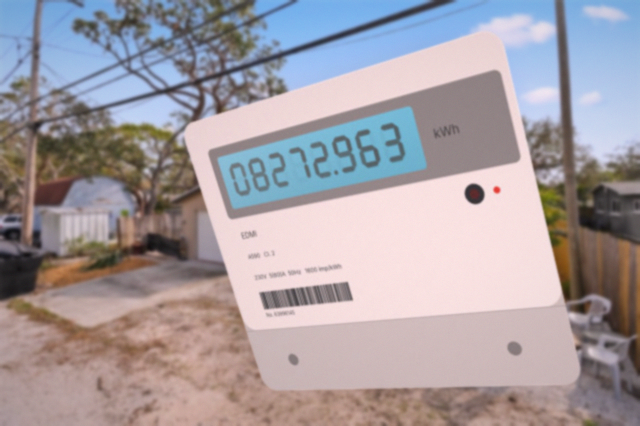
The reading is {"value": 8272.963, "unit": "kWh"}
